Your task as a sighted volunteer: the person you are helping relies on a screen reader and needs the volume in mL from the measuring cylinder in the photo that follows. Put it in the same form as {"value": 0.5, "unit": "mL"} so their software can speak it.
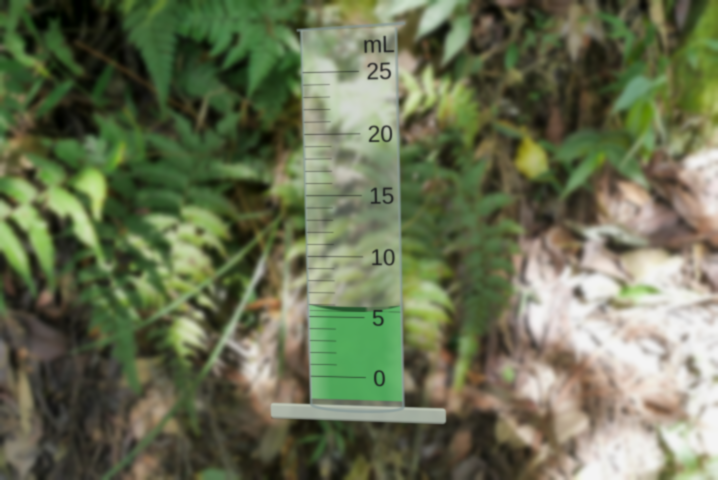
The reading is {"value": 5.5, "unit": "mL"}
